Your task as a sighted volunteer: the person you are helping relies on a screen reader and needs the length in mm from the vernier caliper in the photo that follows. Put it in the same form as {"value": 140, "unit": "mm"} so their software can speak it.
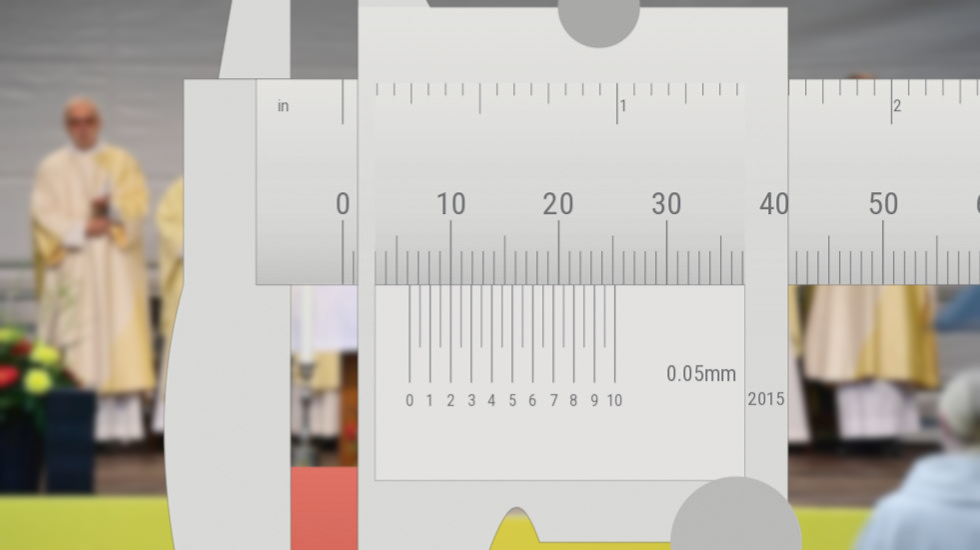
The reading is {"value": 6.2, "unit": "mm"}
